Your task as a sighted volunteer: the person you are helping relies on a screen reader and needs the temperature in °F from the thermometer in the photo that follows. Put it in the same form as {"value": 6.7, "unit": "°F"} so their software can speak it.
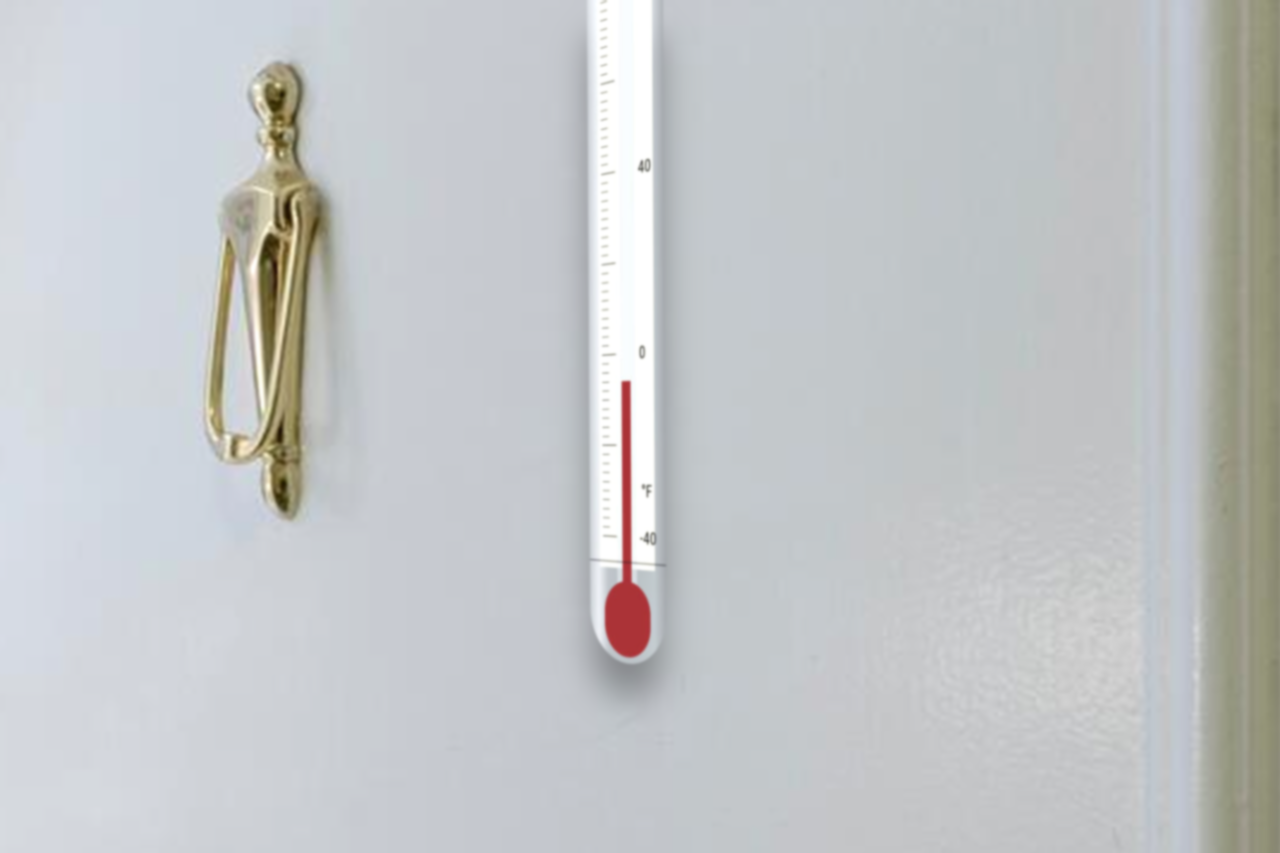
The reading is {"value": -6, "unit": "°F"}
